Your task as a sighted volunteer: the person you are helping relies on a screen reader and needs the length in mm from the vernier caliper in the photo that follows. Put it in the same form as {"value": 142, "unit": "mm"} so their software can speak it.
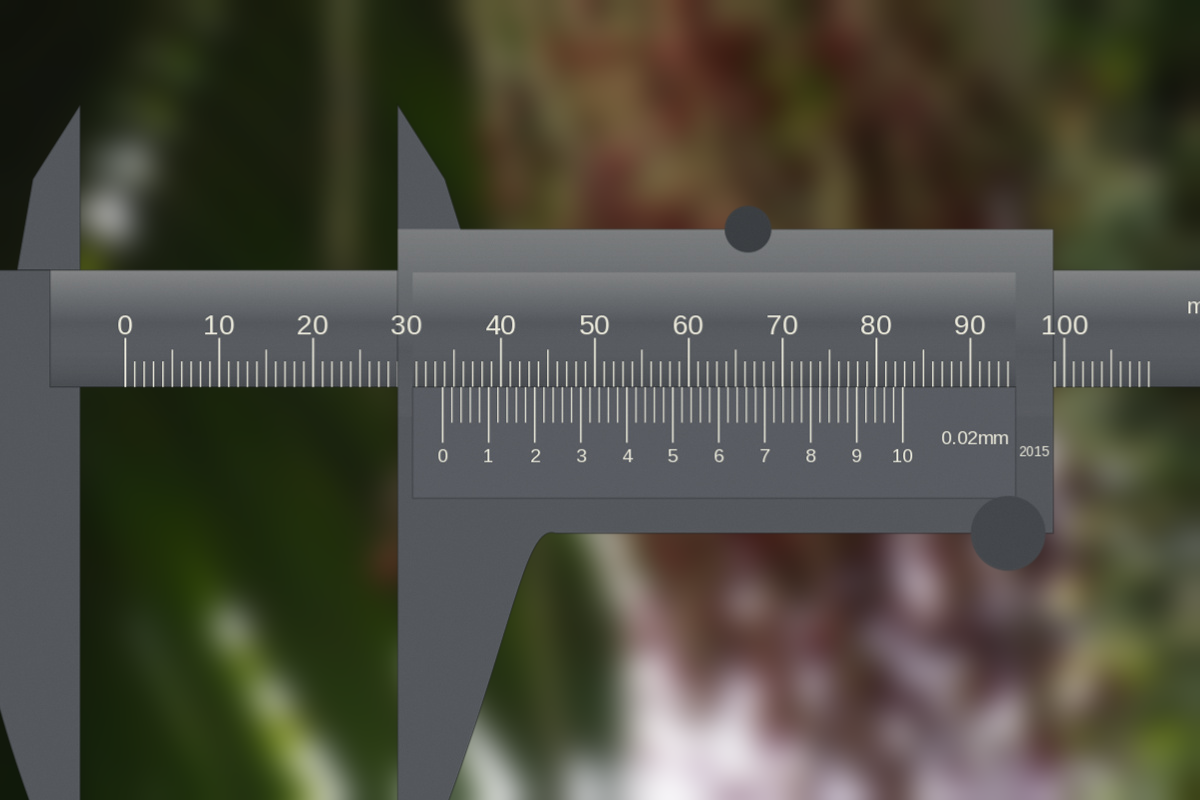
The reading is {"value": 33.8, "unit": "mm"}
